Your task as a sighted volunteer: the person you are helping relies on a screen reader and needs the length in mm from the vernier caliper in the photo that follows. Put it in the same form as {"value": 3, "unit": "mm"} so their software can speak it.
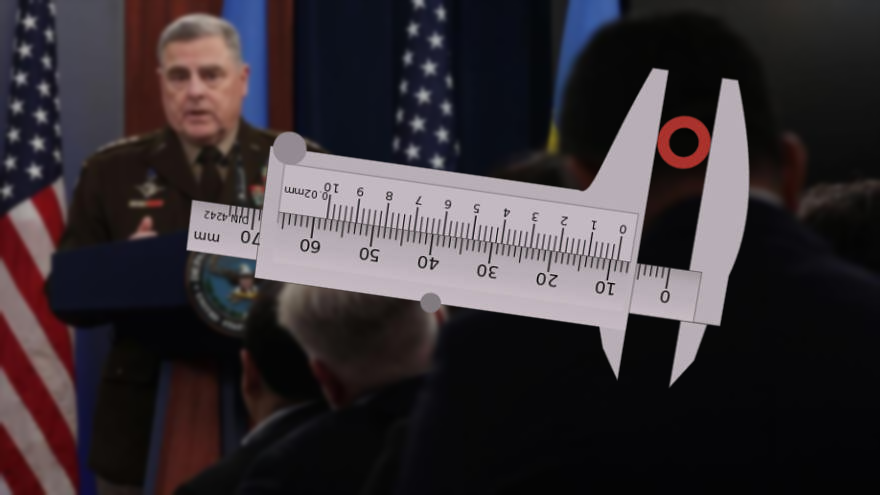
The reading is {"value": 8.8, "unit": "mm"}
